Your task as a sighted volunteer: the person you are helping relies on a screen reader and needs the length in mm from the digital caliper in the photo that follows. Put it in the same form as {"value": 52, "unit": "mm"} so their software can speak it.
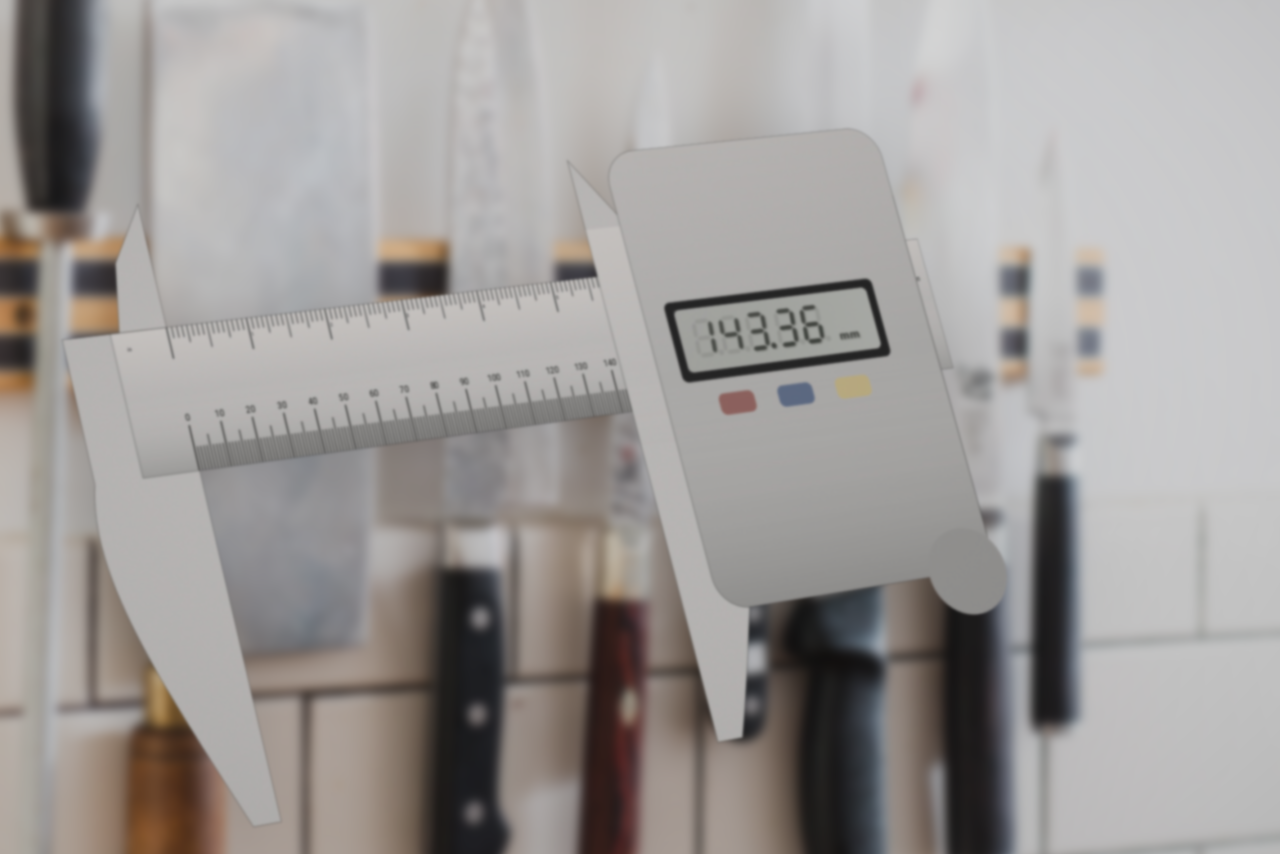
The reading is {"value": 143.36, "unit": "mm"}
